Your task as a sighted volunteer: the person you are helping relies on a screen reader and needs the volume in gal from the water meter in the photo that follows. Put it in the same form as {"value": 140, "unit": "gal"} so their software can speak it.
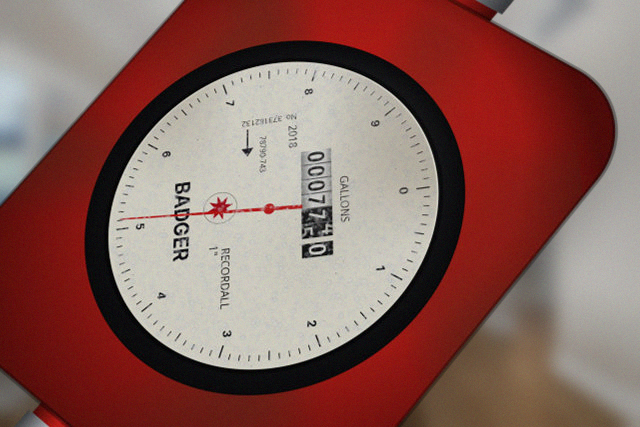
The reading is {"value": 7745.1, "unit": "gal"}
